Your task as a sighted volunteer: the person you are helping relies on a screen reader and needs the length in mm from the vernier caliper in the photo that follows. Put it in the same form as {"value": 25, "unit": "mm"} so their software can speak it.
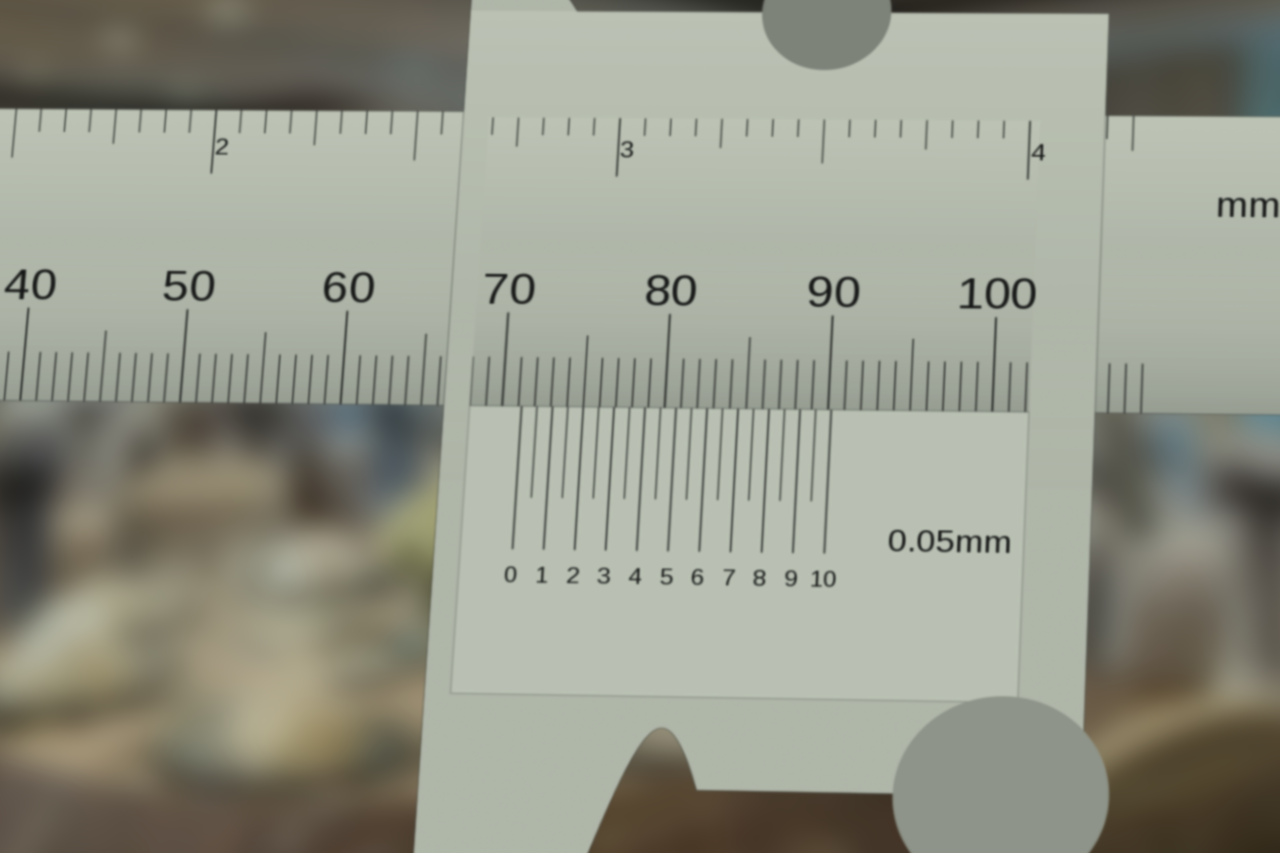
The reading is {"value": 71.2, "unit": "mm"}
